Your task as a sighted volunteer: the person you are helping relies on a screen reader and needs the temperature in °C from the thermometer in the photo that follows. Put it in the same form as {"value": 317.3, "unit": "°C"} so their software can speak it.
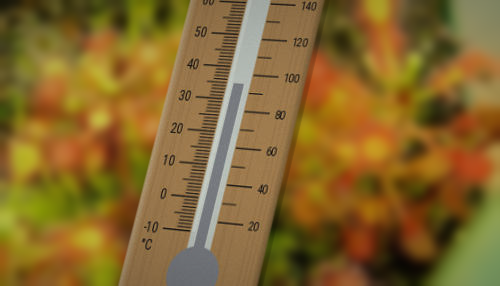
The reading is {"value": 35, "unit": "°C"}
